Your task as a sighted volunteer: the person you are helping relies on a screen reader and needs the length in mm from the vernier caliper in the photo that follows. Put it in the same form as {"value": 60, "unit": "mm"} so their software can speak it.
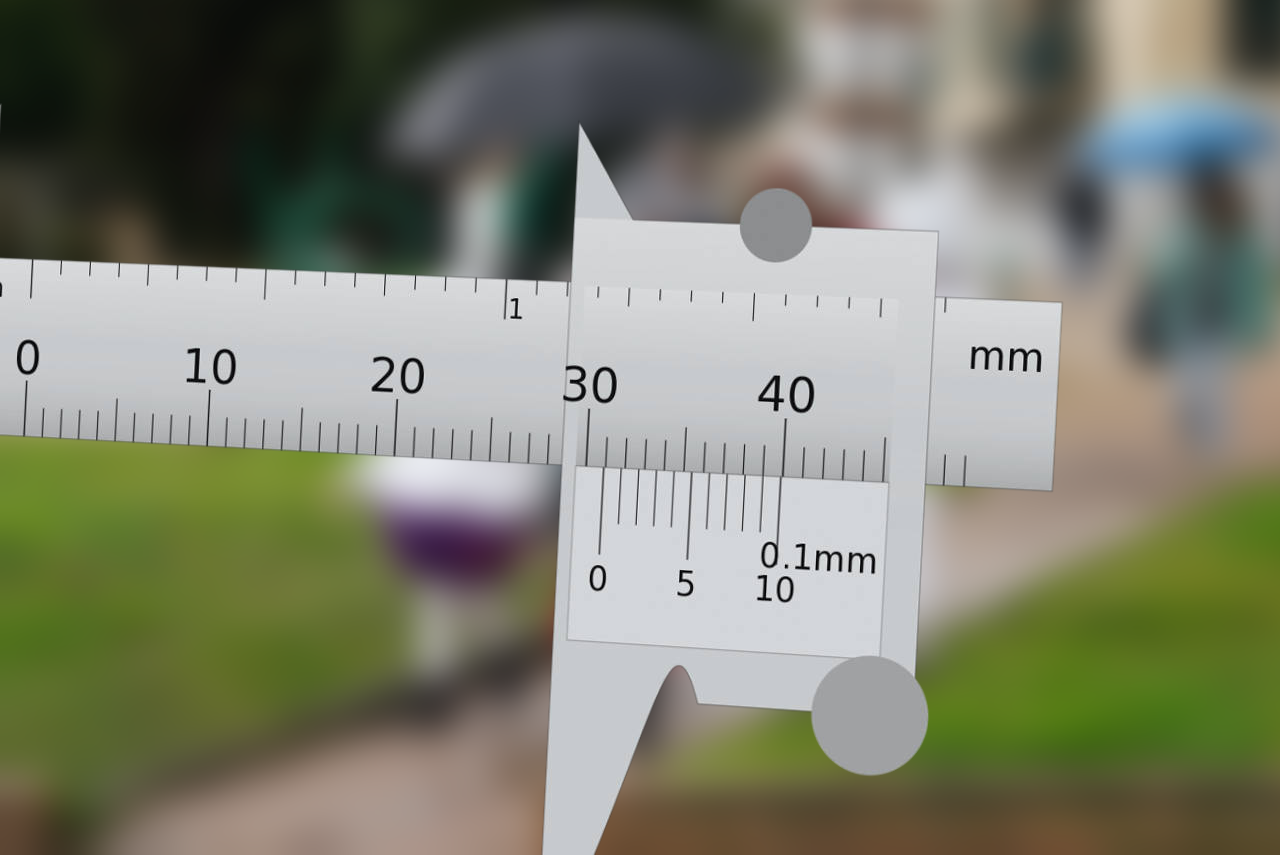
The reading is {"value": 30.9, "unit": "mm"}
